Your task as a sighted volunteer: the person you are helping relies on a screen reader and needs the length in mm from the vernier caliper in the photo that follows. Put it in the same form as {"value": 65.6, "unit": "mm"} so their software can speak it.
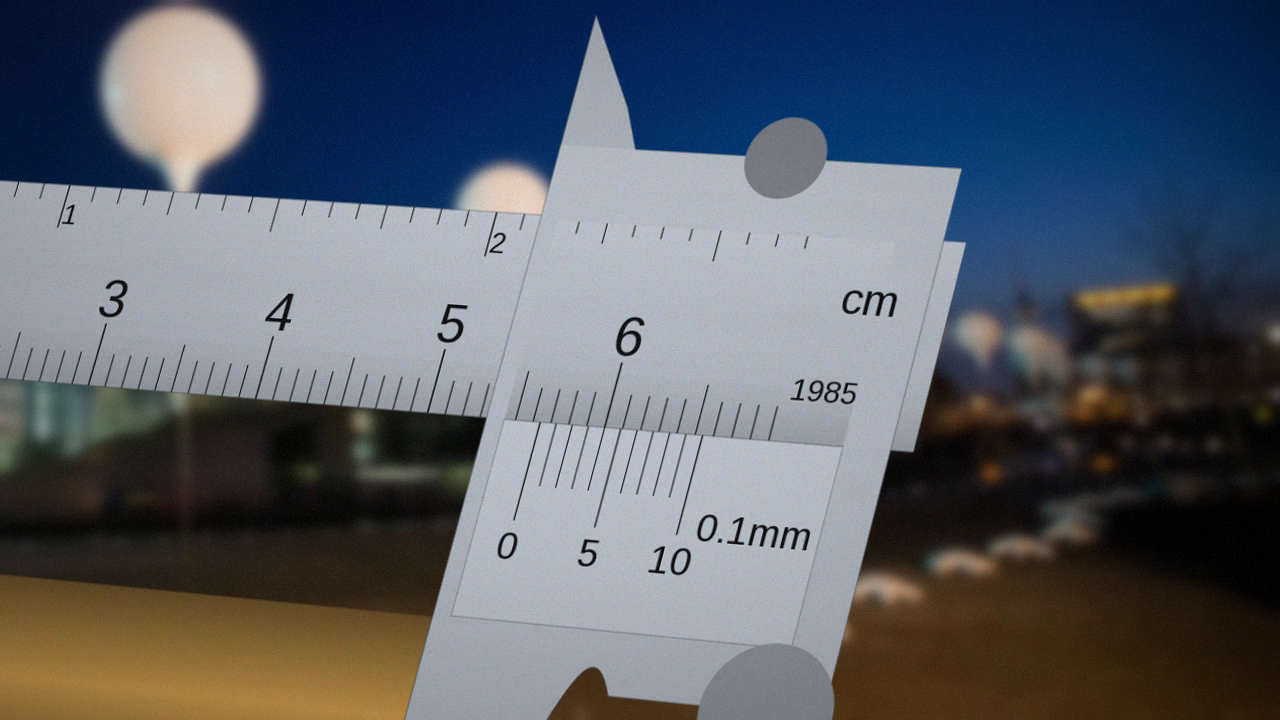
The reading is {"value": 56.4, "unit": "mm"}
